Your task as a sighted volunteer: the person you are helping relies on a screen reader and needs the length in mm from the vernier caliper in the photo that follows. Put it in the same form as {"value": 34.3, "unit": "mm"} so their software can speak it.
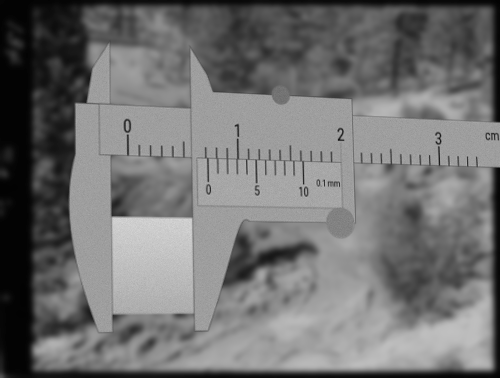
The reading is {"value": 7.2, "unit": "mm"}
